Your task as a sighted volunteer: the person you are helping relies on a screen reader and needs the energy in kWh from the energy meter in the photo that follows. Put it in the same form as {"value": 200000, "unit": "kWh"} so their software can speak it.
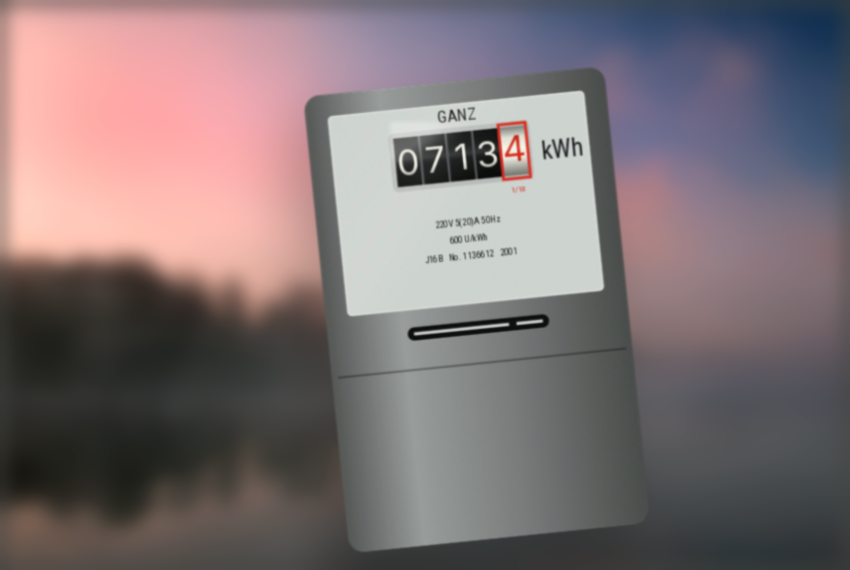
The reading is {"value": 713.4, "unit": "kWh"}
